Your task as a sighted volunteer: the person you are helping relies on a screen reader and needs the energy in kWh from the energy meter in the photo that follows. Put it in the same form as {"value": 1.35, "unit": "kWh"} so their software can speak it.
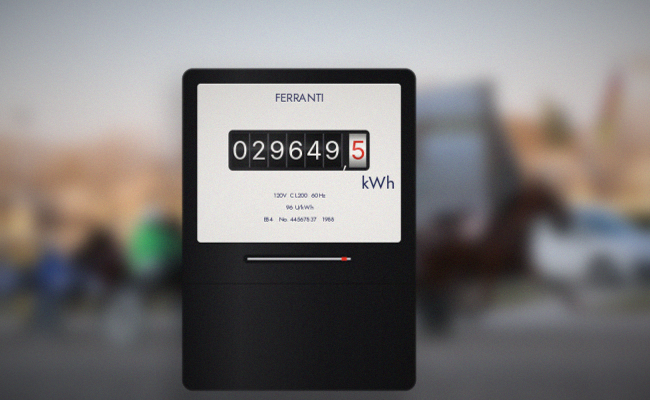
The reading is {"value": 29649.5, "unit": "kWh"}
